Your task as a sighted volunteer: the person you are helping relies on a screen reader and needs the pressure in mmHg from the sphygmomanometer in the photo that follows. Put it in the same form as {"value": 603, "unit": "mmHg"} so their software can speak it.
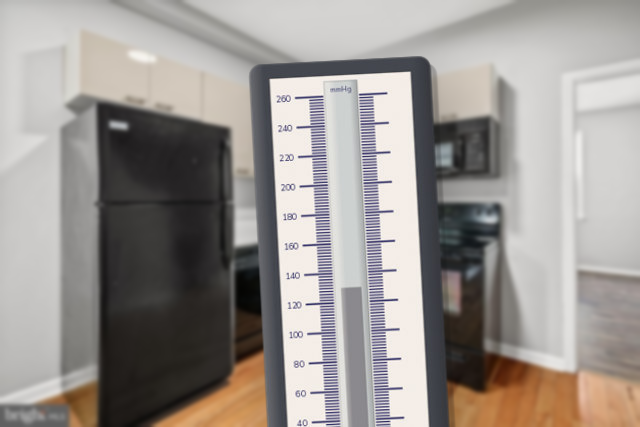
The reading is {"value": 130, "unit": "mmHg"}
